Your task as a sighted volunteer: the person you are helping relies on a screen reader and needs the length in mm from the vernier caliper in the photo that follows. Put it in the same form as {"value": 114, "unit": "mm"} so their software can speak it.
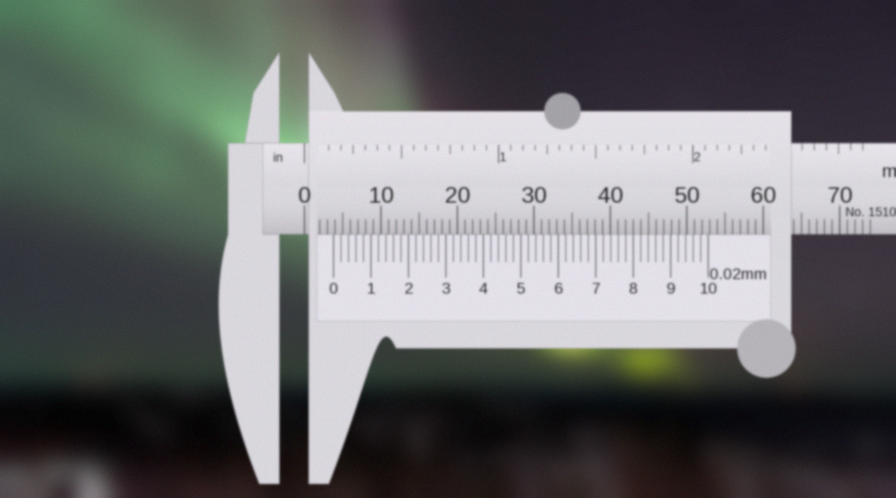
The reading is {"value": 3.8, "unit": "mm"}
